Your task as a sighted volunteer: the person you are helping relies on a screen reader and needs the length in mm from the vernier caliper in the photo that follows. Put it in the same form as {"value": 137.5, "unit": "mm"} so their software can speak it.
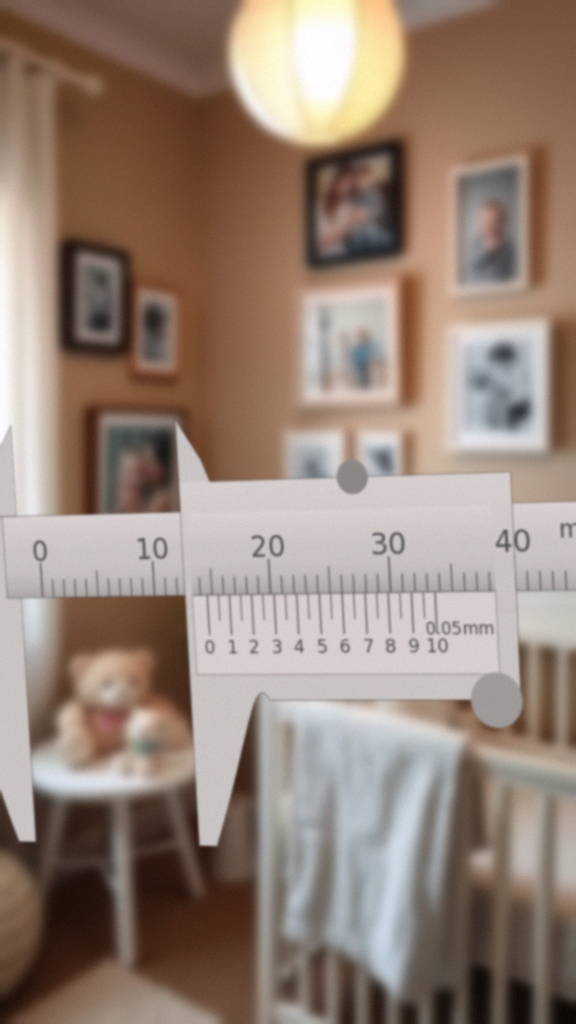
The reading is {"value": 14.6, "unit": "mm"}
